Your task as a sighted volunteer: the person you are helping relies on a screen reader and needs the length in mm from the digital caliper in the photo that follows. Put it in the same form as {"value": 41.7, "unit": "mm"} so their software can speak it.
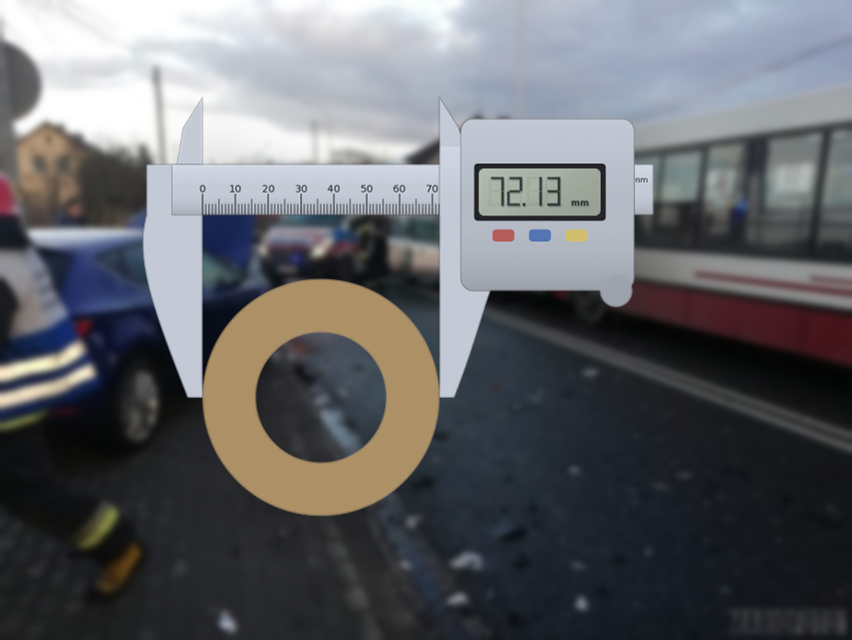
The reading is {"value": 72.13, "unit": "mm"}
